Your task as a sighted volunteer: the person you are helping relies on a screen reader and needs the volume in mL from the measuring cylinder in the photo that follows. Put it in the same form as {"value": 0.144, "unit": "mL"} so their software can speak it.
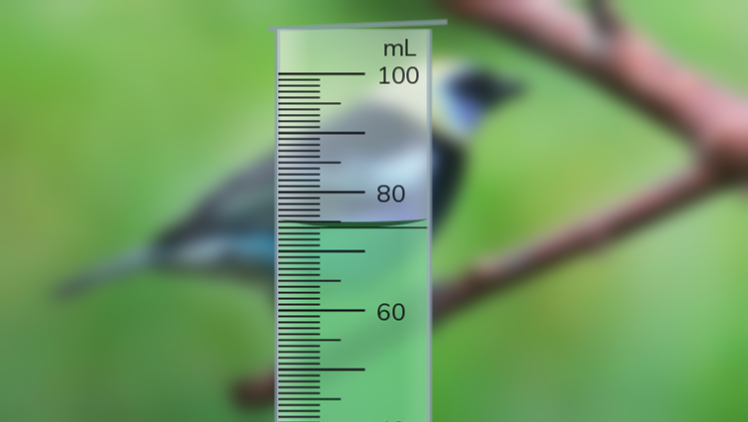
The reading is {"value": 74, "unit": "mL"}
